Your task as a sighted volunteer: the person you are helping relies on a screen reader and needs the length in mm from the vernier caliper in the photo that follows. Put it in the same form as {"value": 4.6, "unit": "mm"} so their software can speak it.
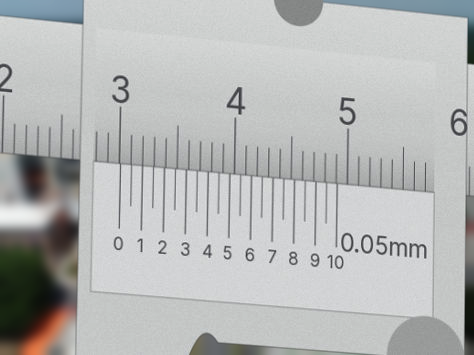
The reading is {"value": 30.1, "unit": "mm"}
